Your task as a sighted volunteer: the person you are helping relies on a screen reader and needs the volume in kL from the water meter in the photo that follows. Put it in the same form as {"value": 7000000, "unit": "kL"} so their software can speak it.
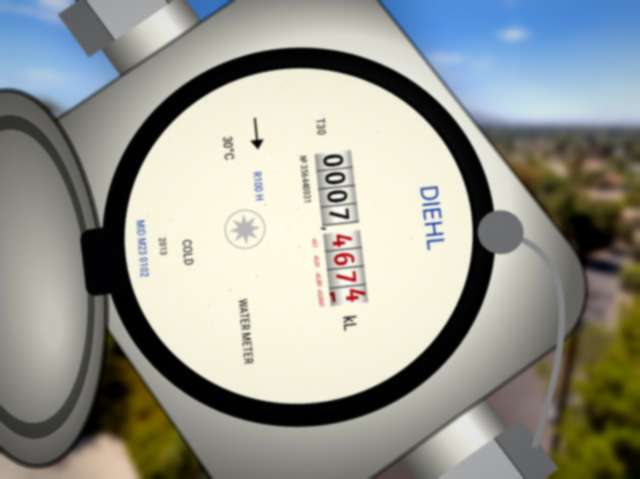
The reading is {"value": 7.4674, "unit": "kL"}
